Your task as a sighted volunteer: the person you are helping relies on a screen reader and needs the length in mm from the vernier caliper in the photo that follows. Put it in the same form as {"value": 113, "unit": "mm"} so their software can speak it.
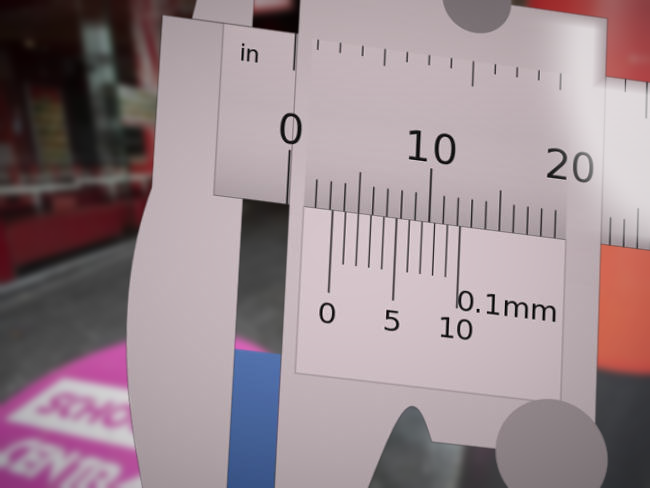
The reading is {"value": 3.2, "unit": "mm"}
